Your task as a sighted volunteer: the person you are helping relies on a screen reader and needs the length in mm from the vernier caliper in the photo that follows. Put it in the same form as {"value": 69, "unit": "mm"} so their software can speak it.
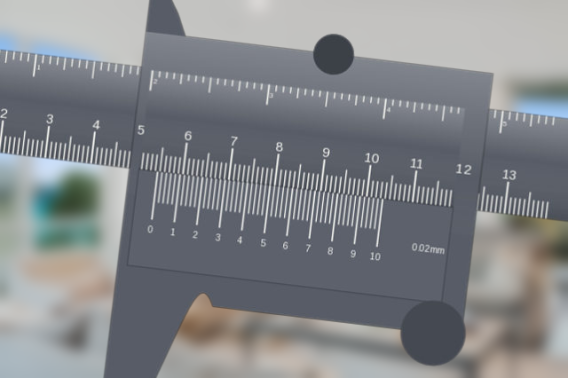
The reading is {"value": 54.5, "unit": "mm"}
